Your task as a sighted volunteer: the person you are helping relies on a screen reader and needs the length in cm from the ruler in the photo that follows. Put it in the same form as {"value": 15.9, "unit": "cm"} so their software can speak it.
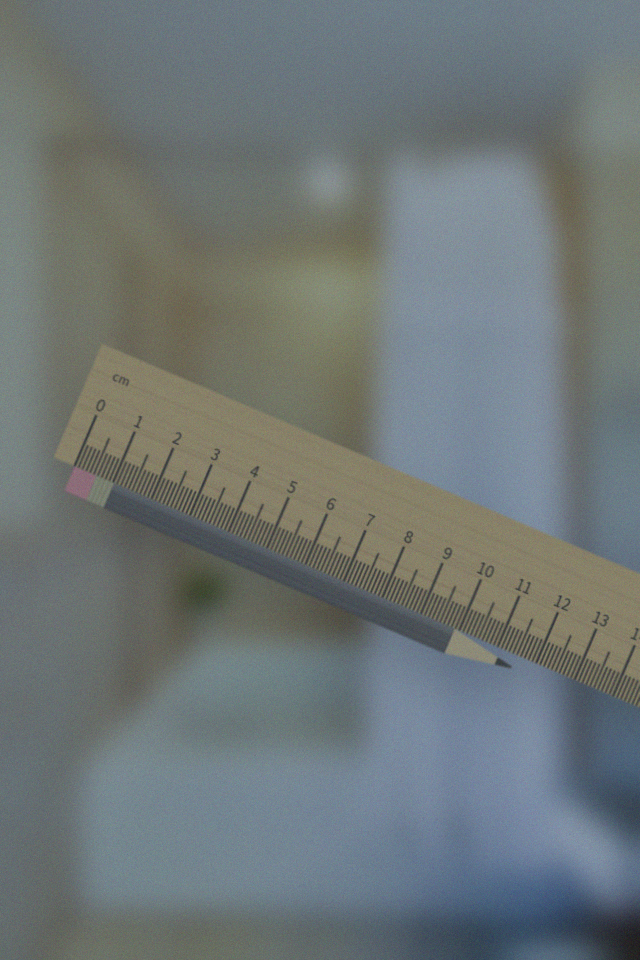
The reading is {"value": 11.5, "unit": "cm"}
